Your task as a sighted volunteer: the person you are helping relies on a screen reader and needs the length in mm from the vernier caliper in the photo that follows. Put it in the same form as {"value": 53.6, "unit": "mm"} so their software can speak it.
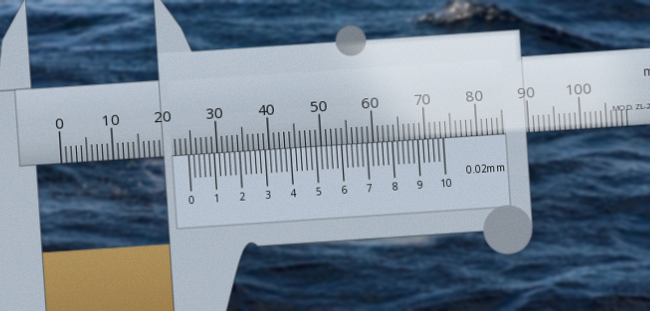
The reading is {"value": 24.5, "unit": "mm"}
